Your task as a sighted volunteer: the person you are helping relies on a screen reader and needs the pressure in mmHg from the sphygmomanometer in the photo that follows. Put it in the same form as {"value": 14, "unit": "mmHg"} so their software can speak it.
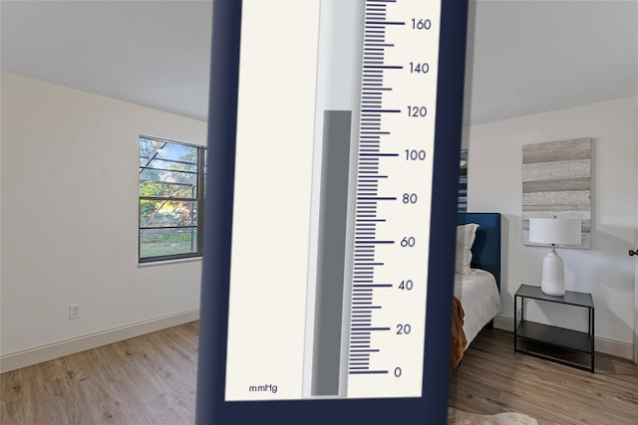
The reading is {"value": 120, "unit": "mmHg"}
